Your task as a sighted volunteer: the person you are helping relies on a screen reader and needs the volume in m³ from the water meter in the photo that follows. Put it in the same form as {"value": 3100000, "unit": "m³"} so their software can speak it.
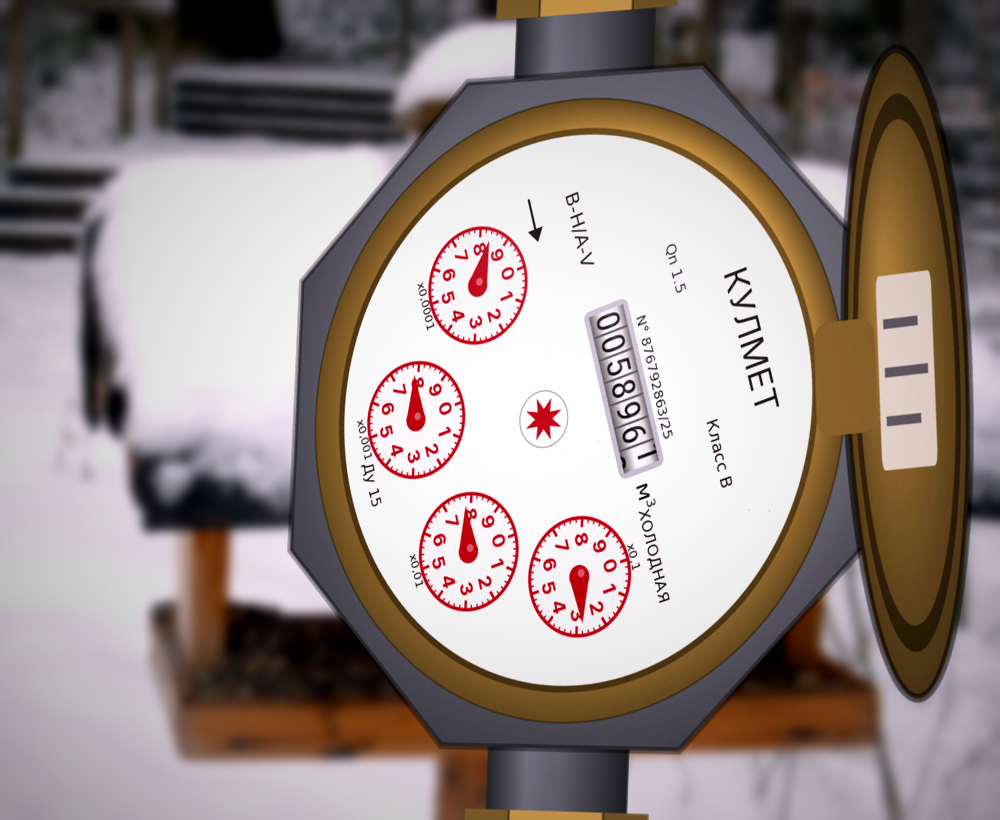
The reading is {"value": 58961.2778, "unit": "m³"}
